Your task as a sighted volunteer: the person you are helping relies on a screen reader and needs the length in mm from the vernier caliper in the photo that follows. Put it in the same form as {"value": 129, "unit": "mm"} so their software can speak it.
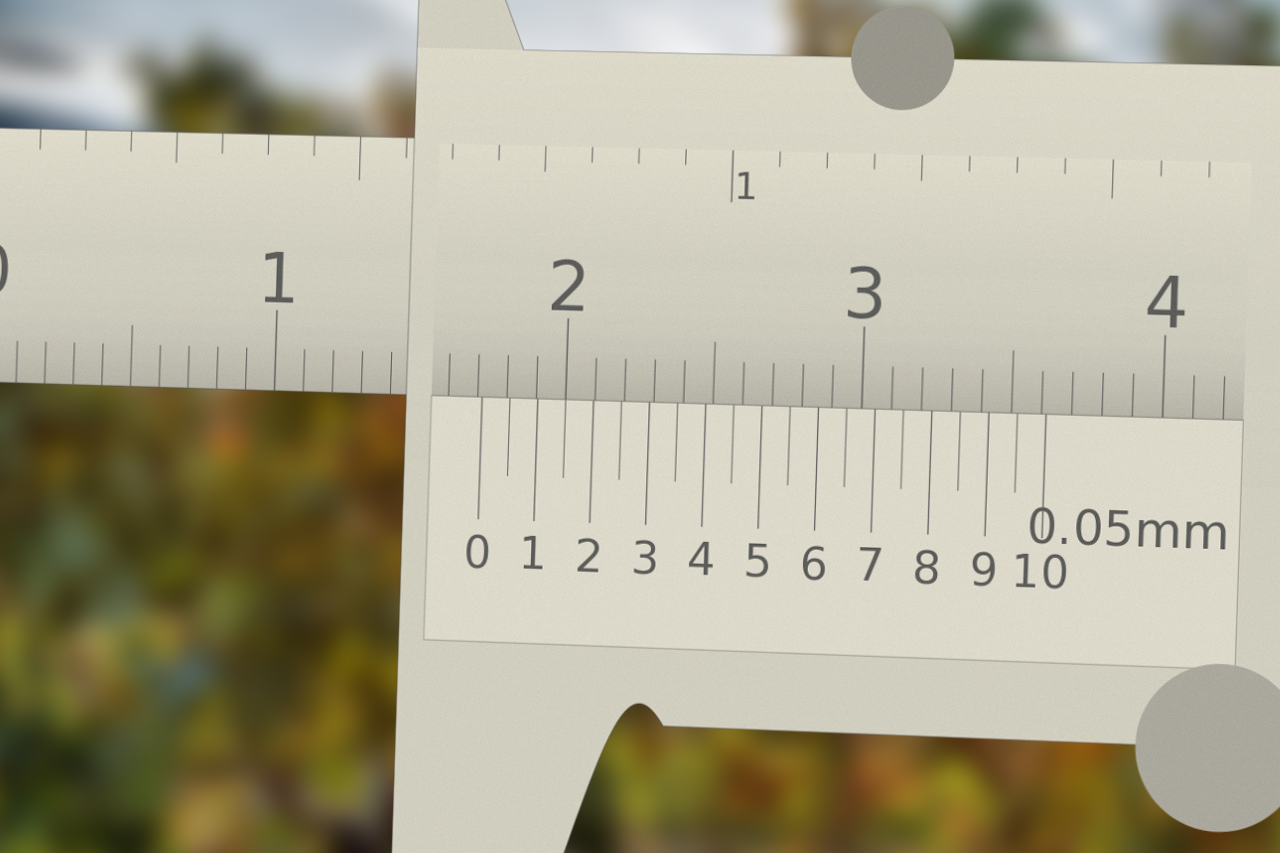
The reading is {"value": 17.15, "unit": "mm"}
